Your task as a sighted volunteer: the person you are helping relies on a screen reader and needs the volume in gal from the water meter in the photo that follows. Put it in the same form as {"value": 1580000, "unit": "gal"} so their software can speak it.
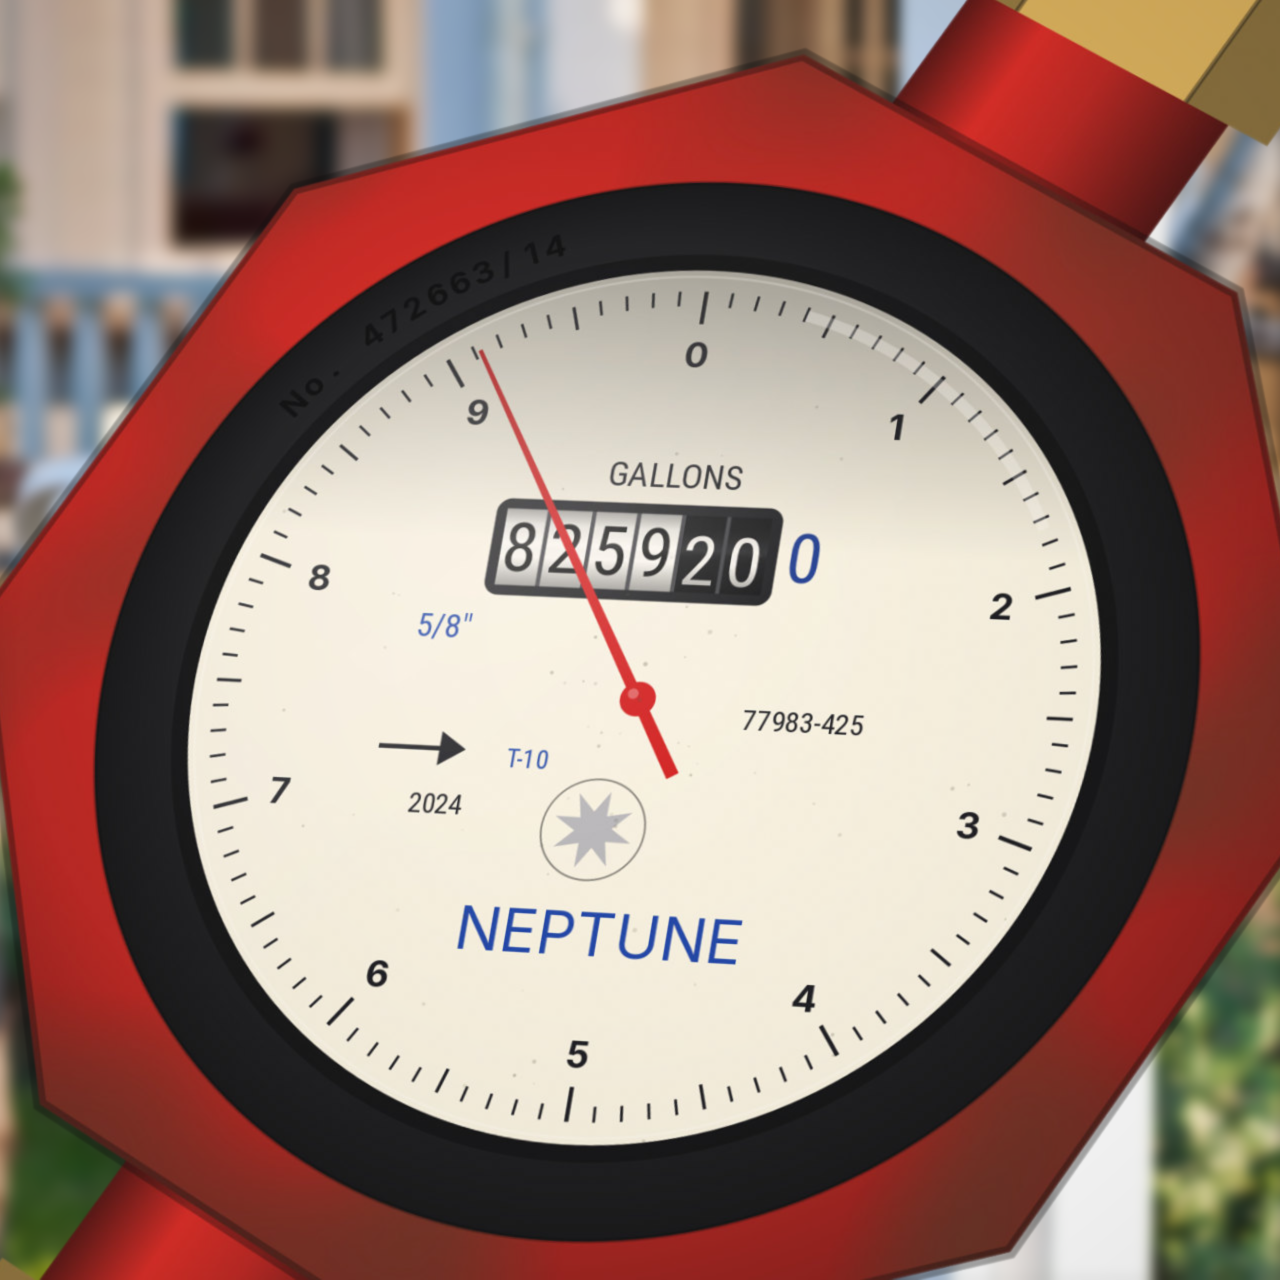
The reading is {"value": 8259199.1, "unit": "gal"}
